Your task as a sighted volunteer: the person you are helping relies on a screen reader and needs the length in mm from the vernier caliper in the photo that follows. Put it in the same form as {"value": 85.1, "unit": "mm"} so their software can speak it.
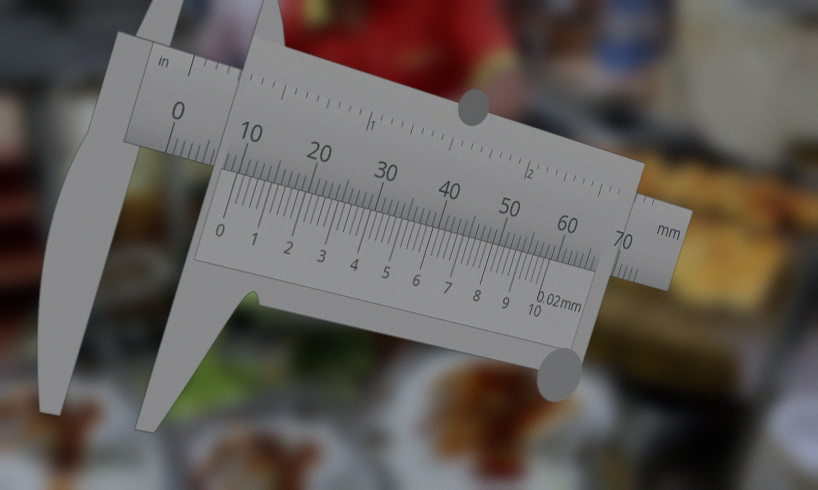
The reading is {"value": 9.8, "unit": "mm"}
